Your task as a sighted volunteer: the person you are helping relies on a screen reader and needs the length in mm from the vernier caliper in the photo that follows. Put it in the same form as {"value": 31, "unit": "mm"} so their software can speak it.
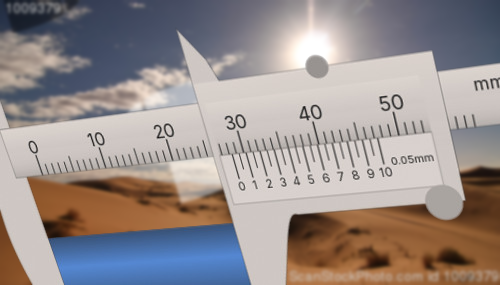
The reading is {"value": 28.4, "unit": "mm"}
